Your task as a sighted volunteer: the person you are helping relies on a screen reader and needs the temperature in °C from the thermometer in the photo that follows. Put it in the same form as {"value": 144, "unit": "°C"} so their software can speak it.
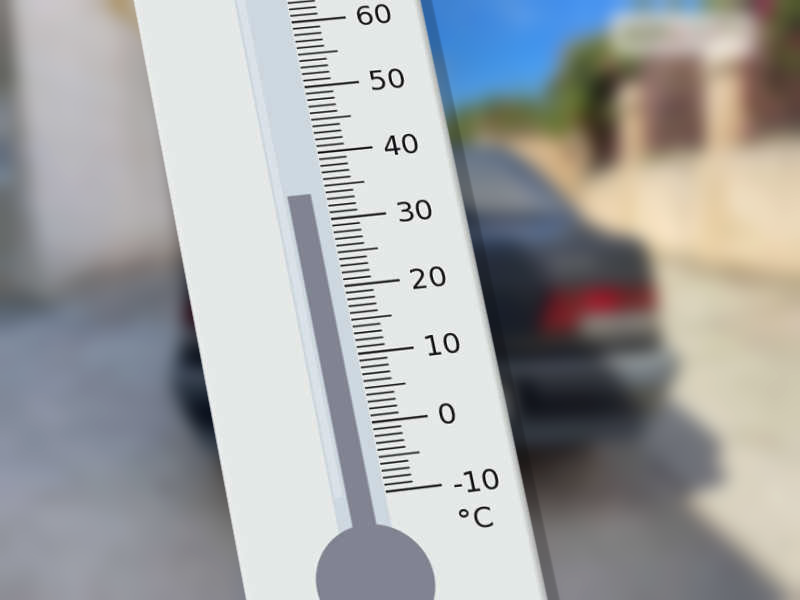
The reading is {"value": 34, "unit": "°C"}
